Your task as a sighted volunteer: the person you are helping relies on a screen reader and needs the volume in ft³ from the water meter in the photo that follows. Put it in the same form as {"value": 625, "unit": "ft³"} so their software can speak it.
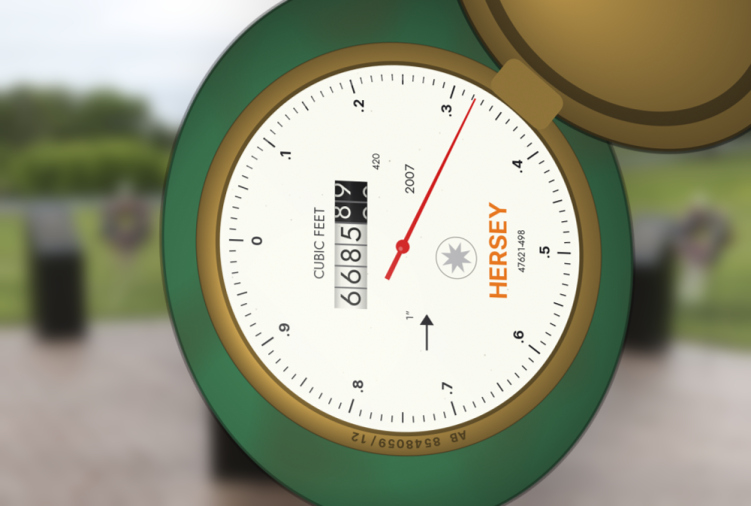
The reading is {"value": 668589.32, "unit": "ft³"}
